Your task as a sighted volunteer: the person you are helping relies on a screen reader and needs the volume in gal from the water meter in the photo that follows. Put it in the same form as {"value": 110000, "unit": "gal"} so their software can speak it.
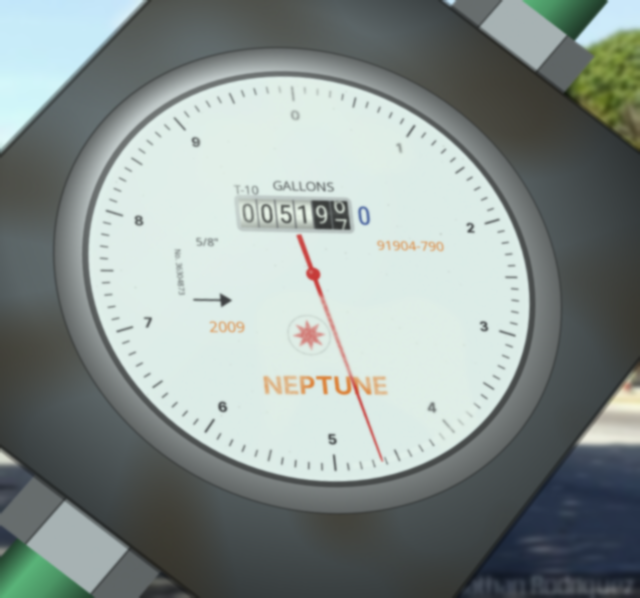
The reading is {"value": 51964.6, "unit": "gal"}
